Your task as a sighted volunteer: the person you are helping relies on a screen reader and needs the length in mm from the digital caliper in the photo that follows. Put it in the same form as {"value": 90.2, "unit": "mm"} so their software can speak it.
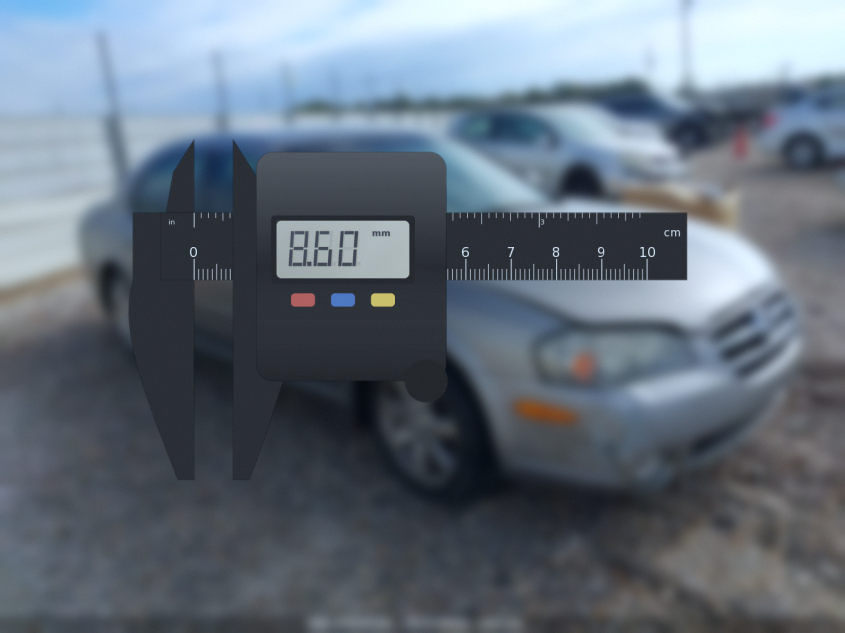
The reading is {"value": 8.60, "unit": "mm"}
